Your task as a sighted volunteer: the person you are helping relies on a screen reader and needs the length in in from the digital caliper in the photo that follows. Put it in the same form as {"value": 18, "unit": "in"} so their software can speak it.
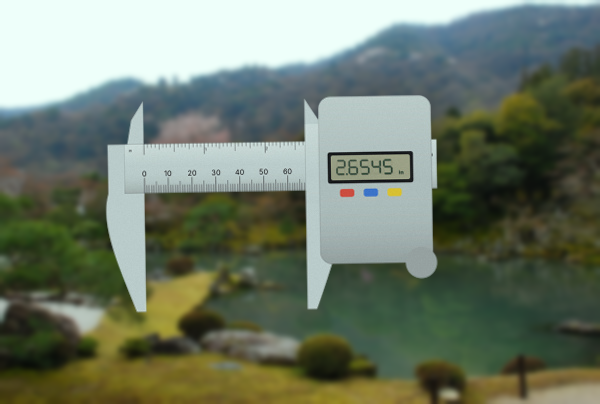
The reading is {"value": 2.6545, "unit": "in"}
